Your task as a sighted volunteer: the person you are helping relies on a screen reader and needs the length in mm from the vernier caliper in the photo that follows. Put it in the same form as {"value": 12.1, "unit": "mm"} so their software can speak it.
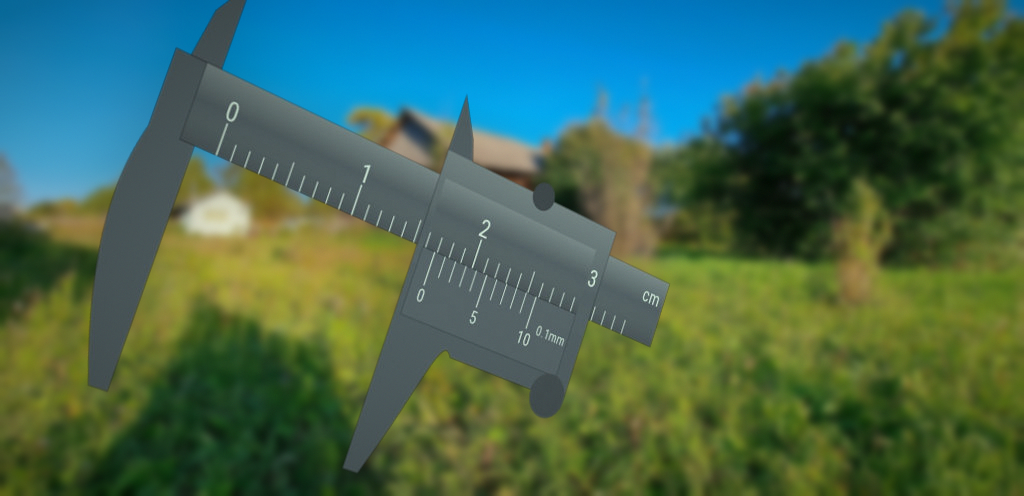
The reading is {"value": 16.8, "unit": "mm"}
